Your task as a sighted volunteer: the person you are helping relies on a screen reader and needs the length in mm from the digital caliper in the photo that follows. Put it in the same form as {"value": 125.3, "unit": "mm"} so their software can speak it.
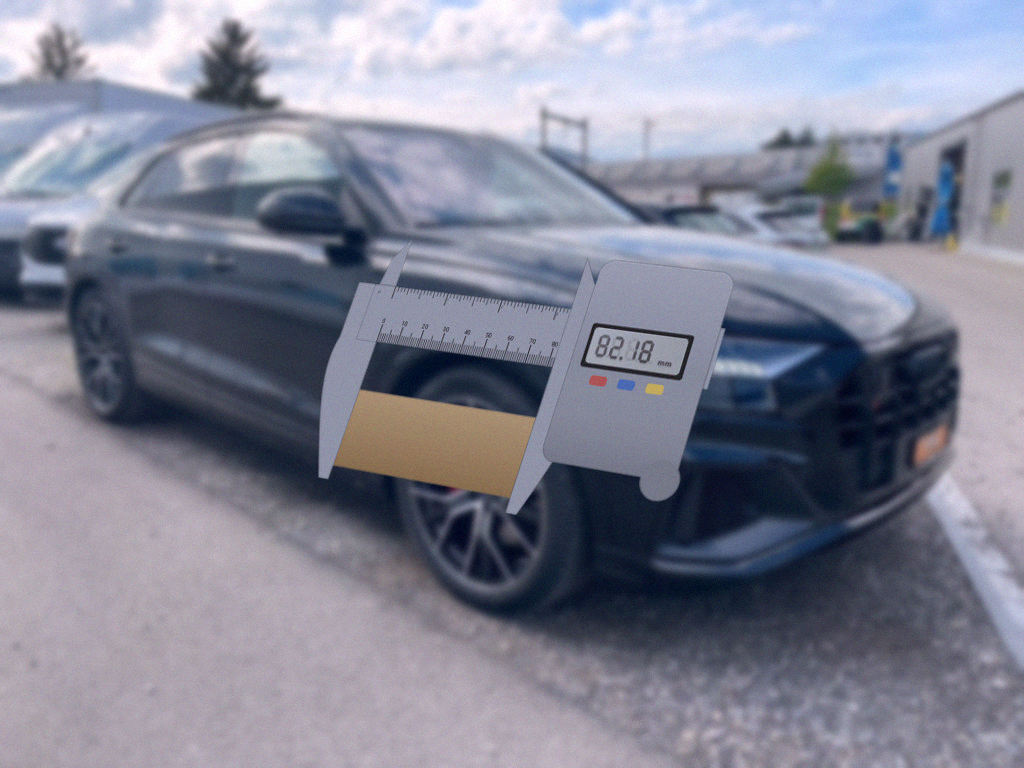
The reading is {"value": 82.18, "unit": "mm"}
